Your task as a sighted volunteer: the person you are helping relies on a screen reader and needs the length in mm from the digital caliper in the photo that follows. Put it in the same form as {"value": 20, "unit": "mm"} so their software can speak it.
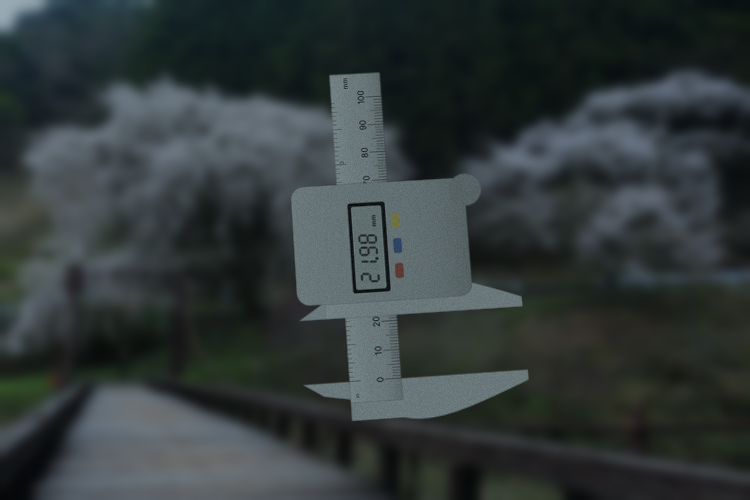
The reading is {"value": 21.98, "unit": "mm"}
